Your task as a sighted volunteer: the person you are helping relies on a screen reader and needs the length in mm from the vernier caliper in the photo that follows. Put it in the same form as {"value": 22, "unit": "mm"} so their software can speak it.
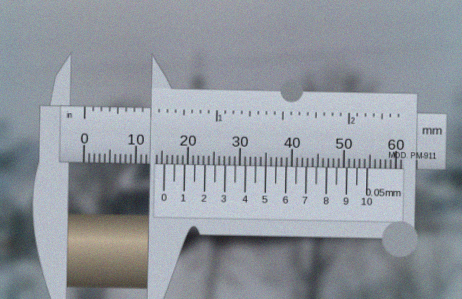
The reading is {"value": 15.5, "unit": "mm"}
